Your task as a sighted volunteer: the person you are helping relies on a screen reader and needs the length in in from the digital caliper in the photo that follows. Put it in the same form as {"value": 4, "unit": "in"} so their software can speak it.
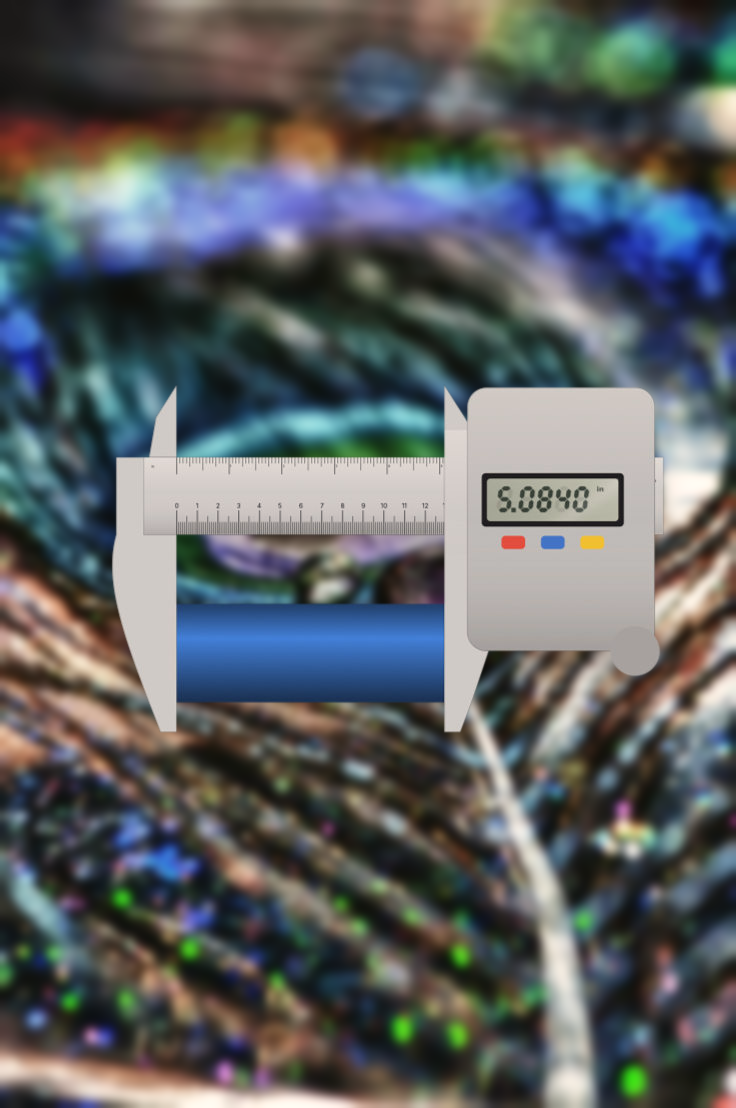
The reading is {"value": 5.0840, "unit": "in"}
